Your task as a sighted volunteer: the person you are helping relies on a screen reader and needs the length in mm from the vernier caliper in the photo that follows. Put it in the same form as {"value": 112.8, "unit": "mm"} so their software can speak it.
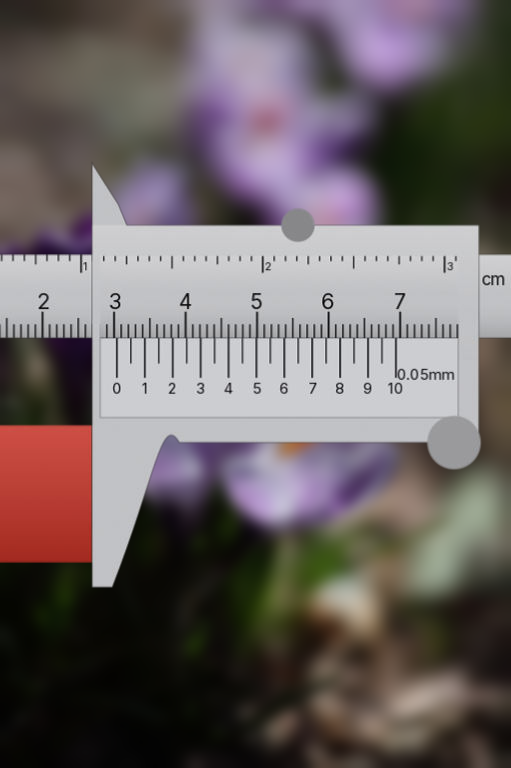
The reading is {"value": 30.4, "unit": "mm"}
